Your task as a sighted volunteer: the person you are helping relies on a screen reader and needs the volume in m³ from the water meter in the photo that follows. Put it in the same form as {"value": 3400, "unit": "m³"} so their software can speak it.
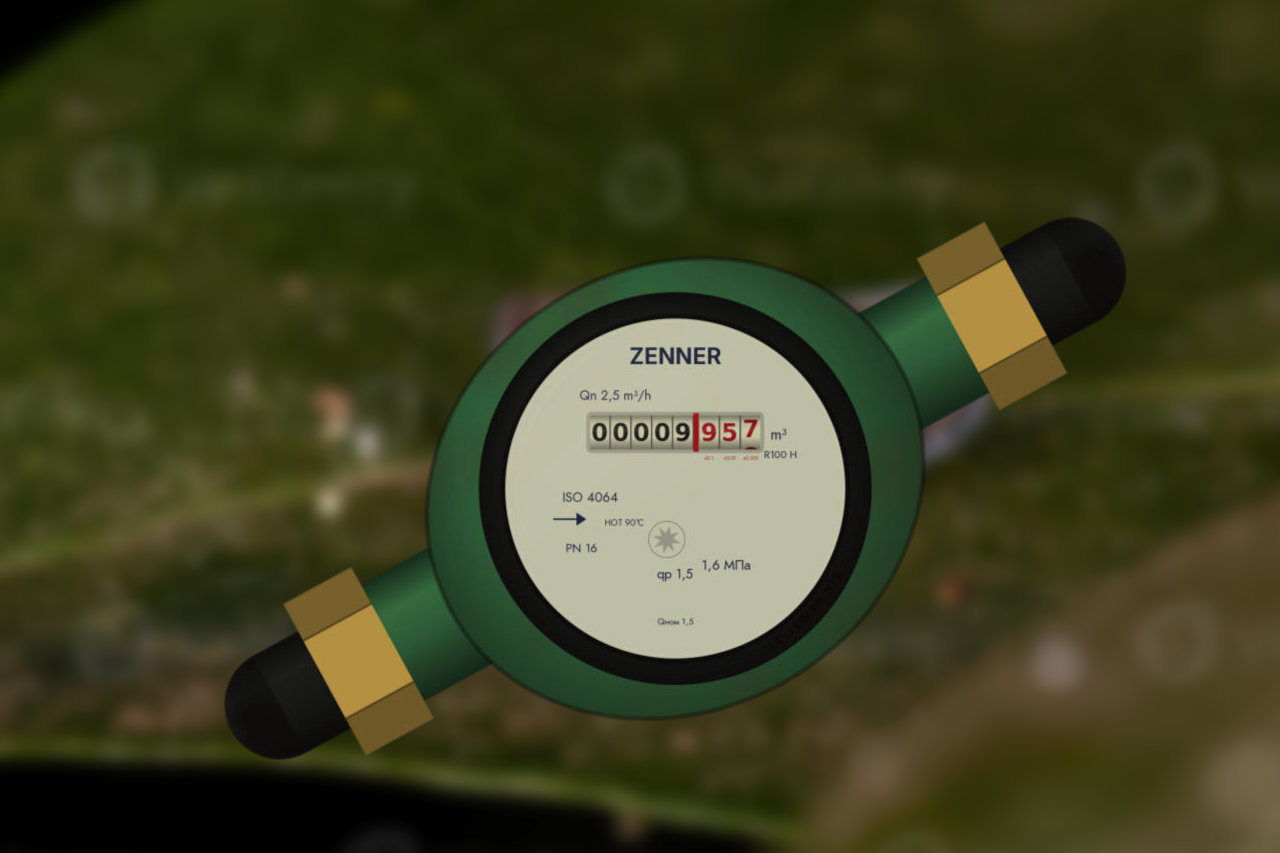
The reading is {"value": 9.957, "unit": "m³"}
